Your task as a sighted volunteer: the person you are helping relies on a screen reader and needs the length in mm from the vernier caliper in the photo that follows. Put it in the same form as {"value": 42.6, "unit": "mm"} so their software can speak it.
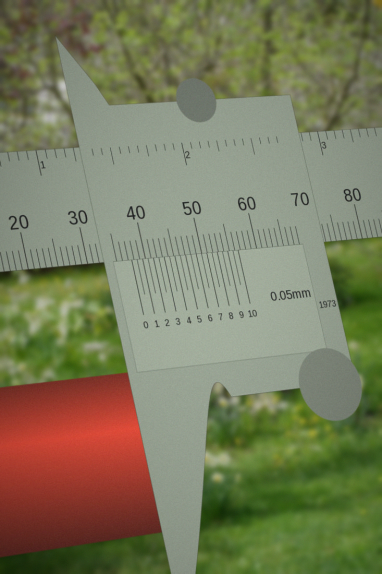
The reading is {"value": 37.6, "unit": "mm"}
